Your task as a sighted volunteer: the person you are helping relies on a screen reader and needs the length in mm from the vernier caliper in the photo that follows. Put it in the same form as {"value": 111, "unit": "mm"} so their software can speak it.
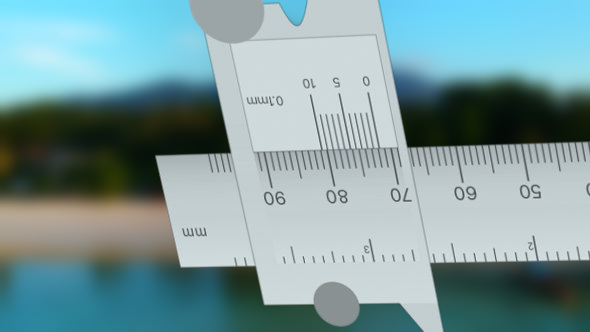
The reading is {"value": 71.8, "unit": "mm"}
